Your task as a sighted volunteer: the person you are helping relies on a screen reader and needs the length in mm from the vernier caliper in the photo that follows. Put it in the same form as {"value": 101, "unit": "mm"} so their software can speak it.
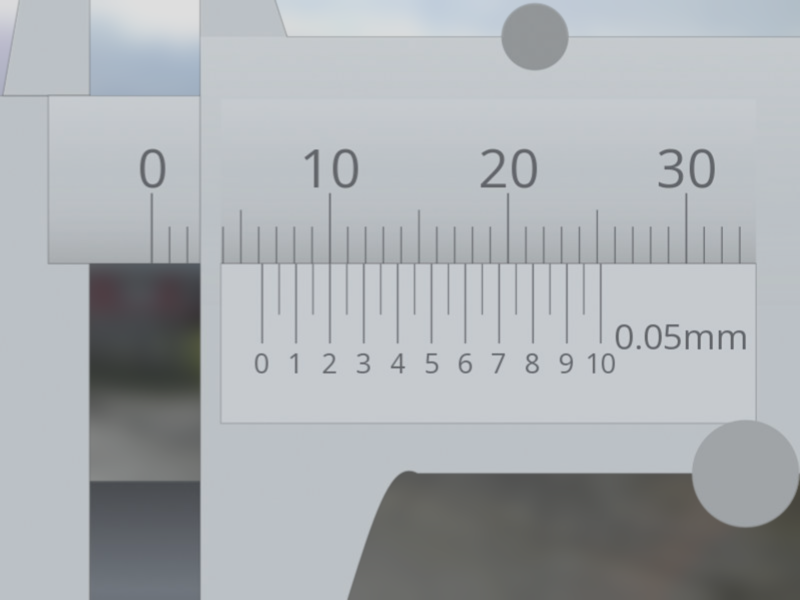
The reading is {"value": 6.2, "unit": "mm"}
